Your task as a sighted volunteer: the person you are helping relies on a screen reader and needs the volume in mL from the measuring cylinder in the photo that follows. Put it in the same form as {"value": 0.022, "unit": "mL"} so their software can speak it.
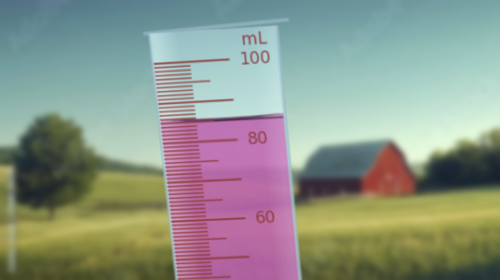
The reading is {"value": 85, "unit": "mL"}
